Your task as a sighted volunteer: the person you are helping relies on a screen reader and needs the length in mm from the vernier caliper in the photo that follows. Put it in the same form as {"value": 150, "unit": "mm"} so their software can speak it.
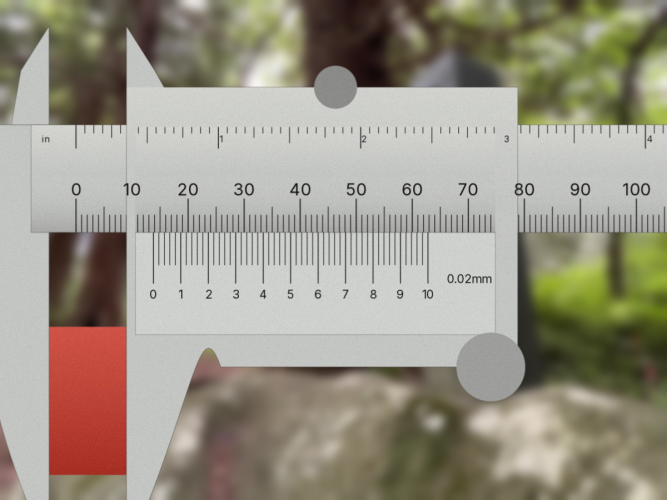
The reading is {"value": 13.8, "unit": "mm"}
